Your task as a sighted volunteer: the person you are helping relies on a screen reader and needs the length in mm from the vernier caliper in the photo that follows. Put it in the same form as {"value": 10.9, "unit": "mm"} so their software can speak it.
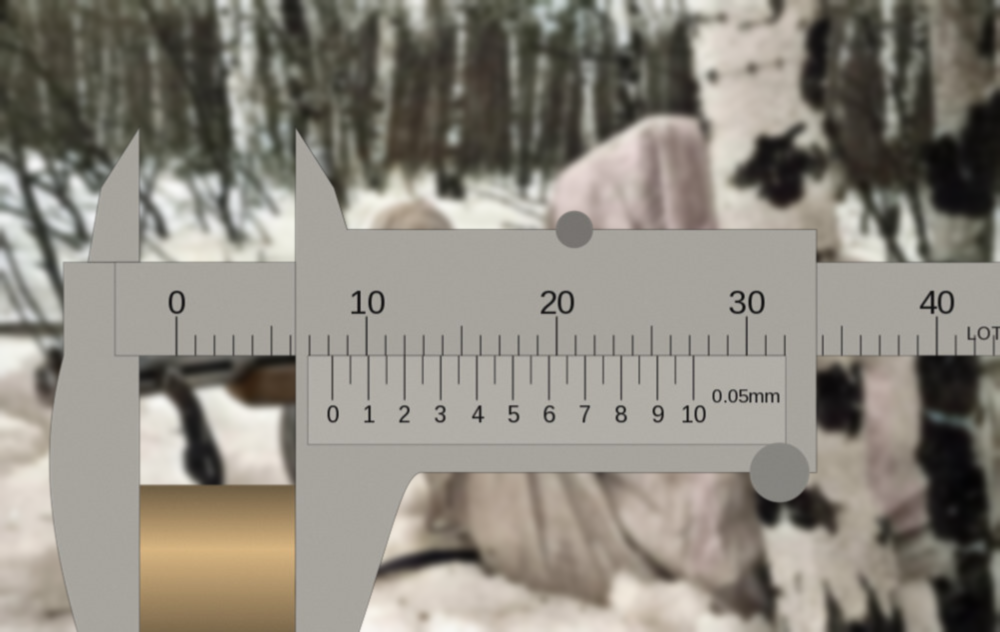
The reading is {"value": 8.2, "unit": "mm"}
